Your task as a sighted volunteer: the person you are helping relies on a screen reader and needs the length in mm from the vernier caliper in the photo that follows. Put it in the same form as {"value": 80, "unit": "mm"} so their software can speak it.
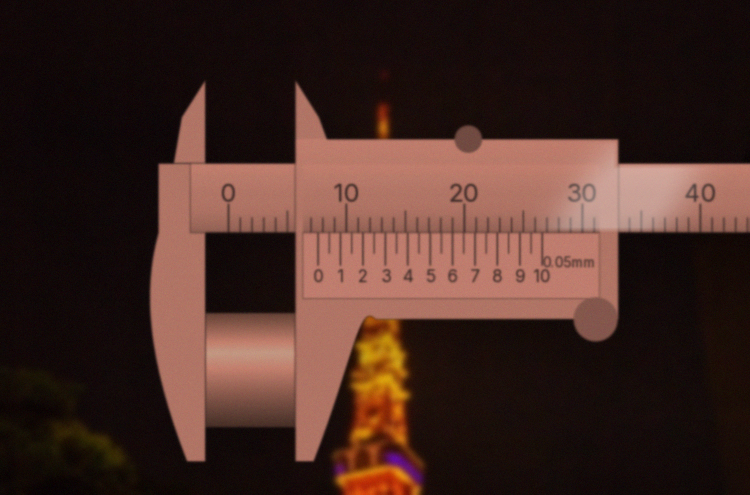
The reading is {"value": 7.6, "unit": "mm"}
